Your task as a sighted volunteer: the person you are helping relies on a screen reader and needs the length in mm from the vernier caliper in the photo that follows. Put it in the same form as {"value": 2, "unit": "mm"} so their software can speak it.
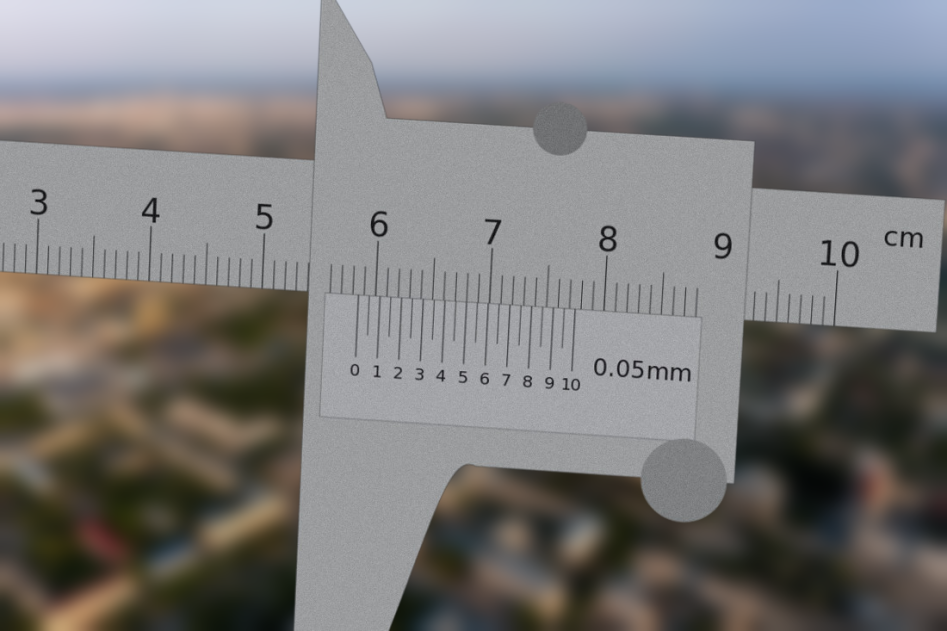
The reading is {"value": 58.5, "unit": "mm"}
